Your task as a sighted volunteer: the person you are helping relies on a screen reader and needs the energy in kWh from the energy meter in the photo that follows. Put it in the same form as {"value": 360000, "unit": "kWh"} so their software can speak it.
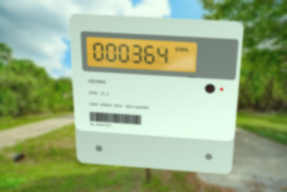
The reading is {"value": 364, "unit": "kWh"}
